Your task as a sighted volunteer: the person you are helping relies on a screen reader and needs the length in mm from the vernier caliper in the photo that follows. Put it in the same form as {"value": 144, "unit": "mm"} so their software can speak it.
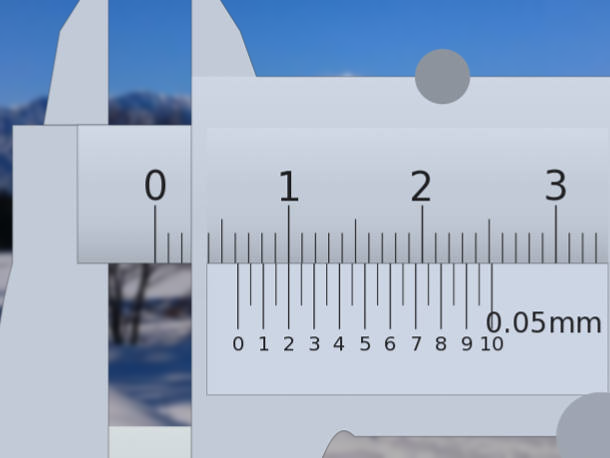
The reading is {"value": 6.2, "unit": "mm"}
